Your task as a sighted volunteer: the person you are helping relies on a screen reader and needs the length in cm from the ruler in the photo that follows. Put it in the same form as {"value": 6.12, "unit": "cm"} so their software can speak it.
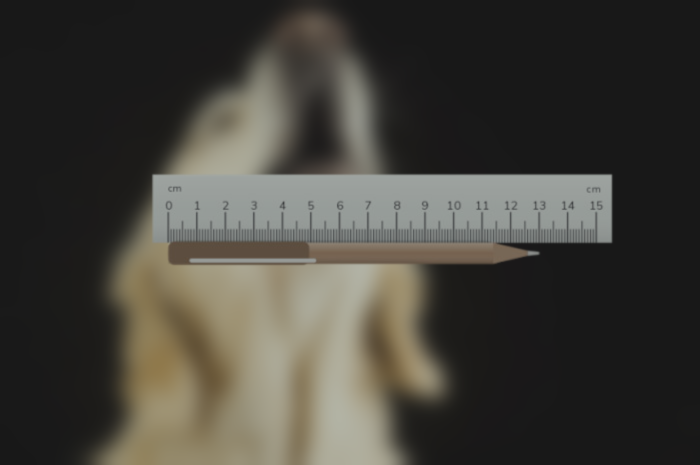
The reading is {"value": 13, "unit": "cm"}
